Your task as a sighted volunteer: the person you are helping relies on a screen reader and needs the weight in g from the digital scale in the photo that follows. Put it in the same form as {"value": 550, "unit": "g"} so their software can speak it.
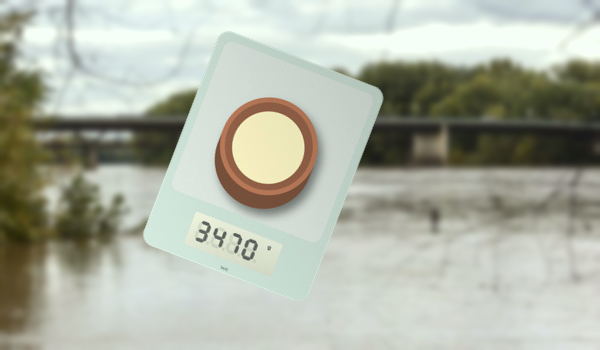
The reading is {"value": 3470, "unit": "g"}
